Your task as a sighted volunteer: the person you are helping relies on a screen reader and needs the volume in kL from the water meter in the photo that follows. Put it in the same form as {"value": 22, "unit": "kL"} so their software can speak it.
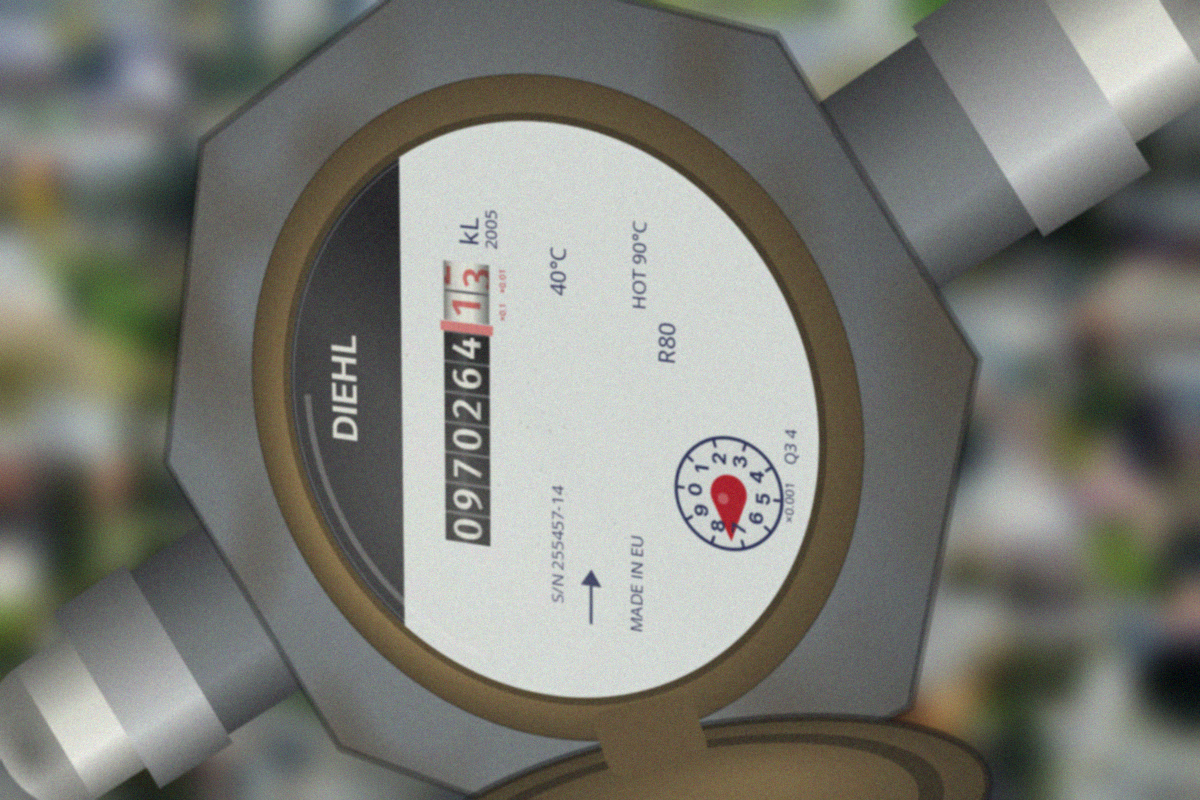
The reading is {"value": 970264.127, "unit": "kL"}
